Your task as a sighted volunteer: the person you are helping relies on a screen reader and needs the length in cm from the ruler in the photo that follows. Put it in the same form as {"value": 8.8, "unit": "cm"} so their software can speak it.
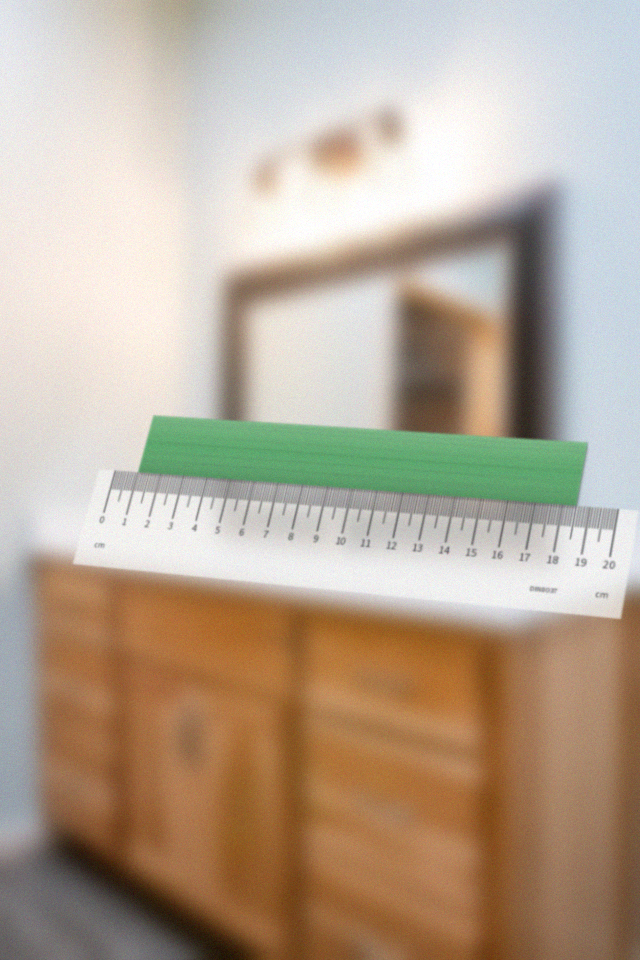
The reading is {"value": 17.5, "unit": "cm"}
